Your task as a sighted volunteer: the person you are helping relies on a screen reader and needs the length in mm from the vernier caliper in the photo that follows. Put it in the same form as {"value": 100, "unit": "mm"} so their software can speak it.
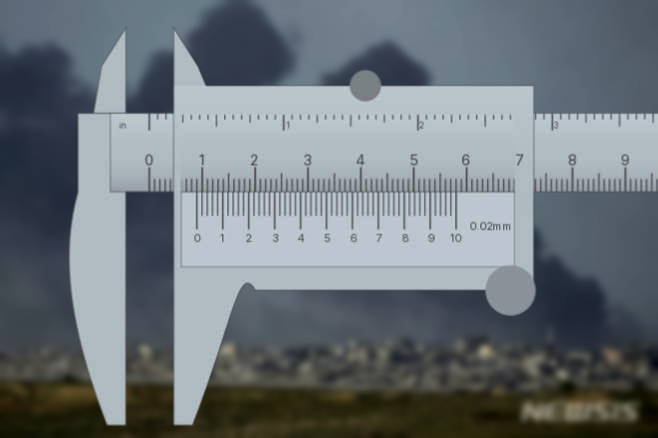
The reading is {"value": 9.0, "unit": "mm"}
